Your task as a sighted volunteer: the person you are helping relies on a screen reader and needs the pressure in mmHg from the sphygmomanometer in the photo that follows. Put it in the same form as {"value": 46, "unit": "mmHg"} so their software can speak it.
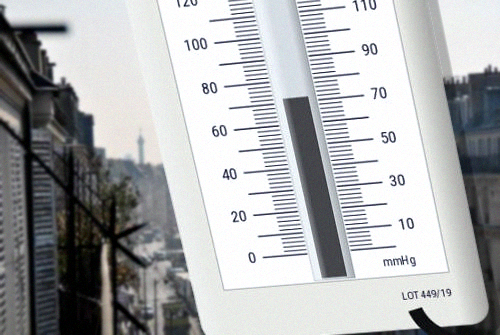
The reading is {"value": 72, "unit": "mmHg"}
